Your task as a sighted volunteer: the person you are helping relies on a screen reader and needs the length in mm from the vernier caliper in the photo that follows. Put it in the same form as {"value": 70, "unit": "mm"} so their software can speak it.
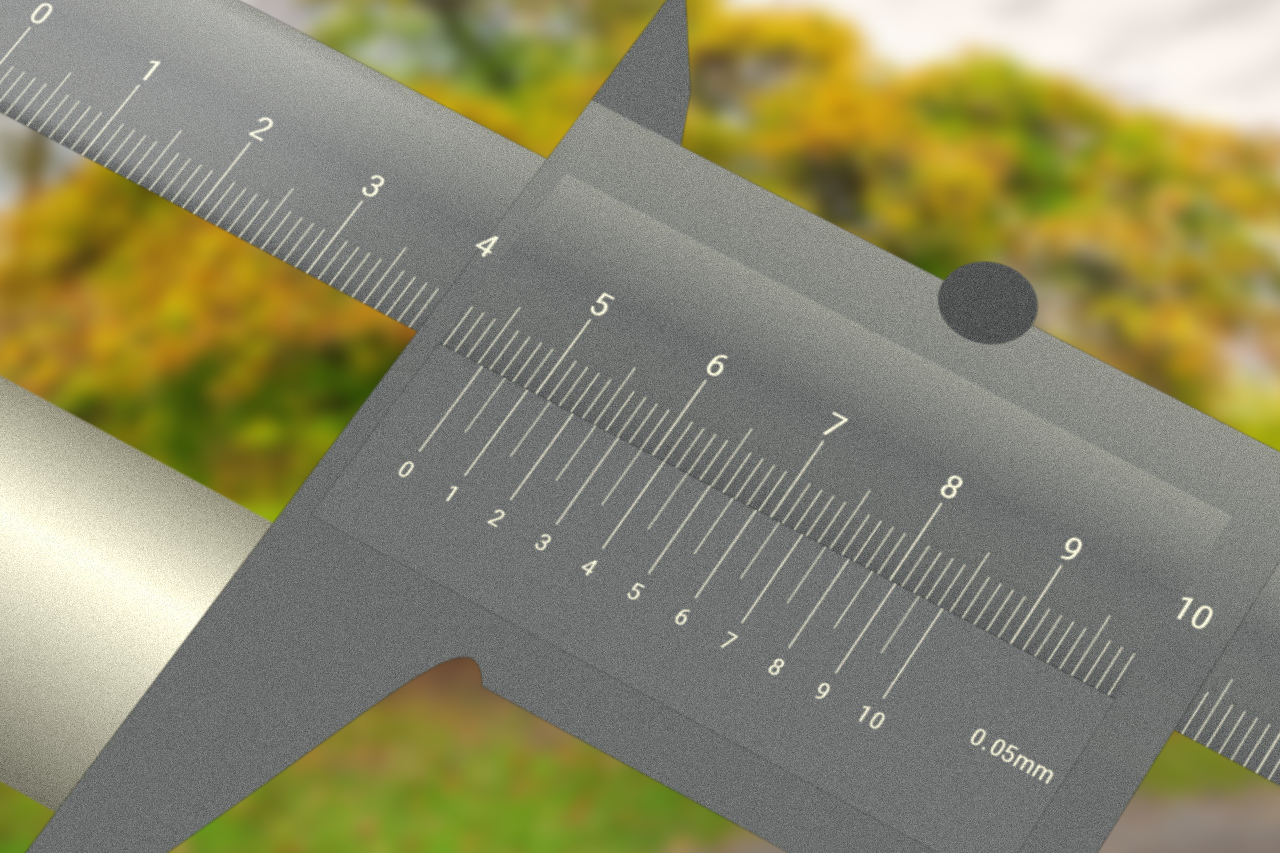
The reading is {"value": 45.4, "unit": "mm"}
